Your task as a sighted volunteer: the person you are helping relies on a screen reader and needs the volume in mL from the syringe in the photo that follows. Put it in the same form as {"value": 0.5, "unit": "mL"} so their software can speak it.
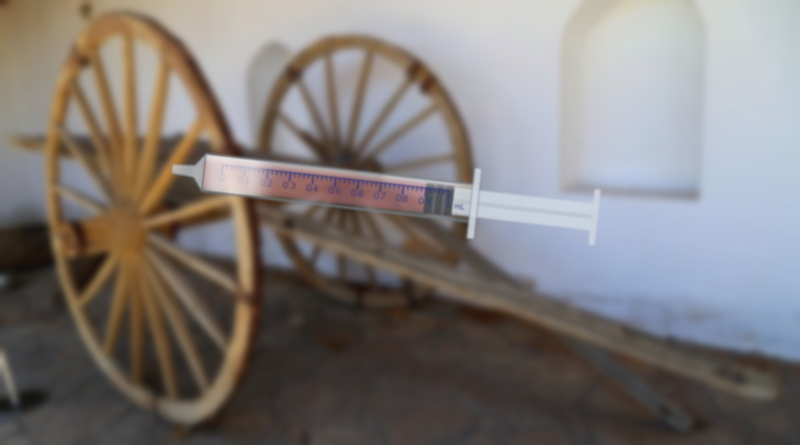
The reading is {"value": 0.9, "unit": "mL"}
